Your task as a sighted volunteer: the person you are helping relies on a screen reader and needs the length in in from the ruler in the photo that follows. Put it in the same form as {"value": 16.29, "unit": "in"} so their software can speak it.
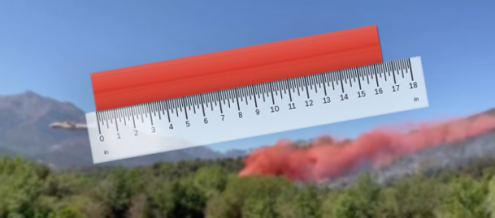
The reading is {"value": 16.5, "unit": "in"}
